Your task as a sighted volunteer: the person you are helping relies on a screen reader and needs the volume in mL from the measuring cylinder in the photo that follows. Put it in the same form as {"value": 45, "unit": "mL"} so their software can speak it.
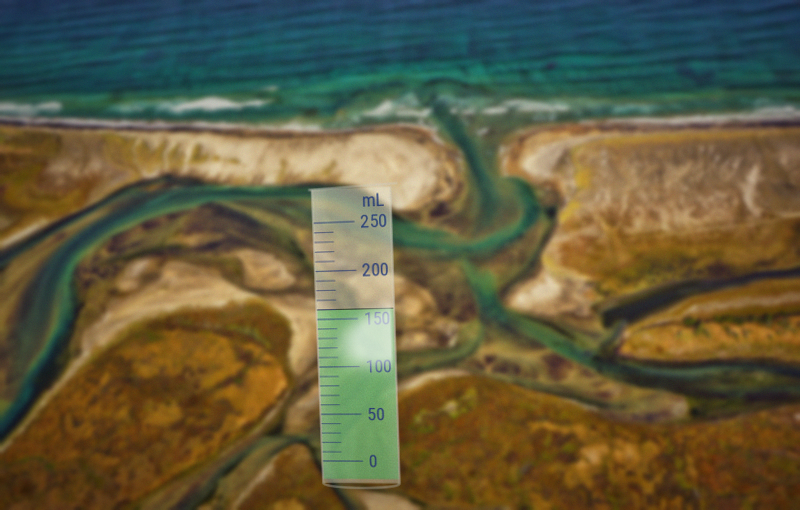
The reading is {"value": 160, "unit": "mL"}
